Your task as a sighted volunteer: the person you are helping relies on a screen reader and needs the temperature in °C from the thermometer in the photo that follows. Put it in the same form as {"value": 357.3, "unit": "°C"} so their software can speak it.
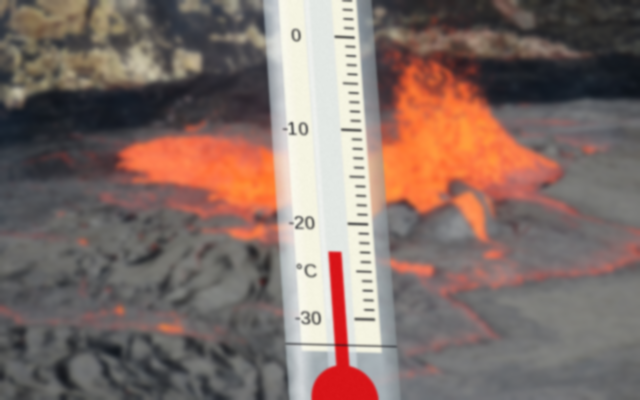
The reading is {"value": -23, "unit": "°C"}
